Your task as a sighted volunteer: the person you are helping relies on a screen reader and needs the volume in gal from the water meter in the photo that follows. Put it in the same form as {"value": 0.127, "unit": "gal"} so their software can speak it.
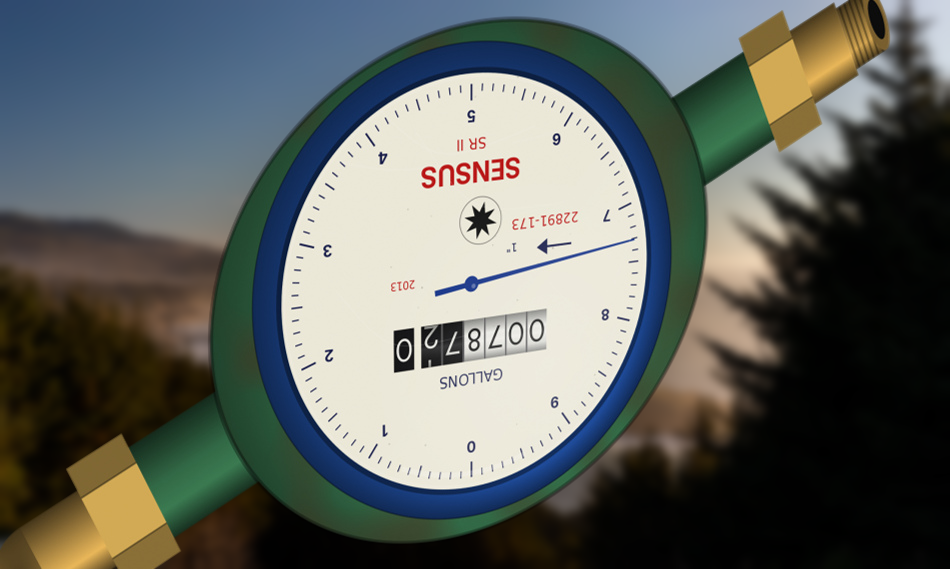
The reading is {"value": 78717.3, "unit": "gal"}
